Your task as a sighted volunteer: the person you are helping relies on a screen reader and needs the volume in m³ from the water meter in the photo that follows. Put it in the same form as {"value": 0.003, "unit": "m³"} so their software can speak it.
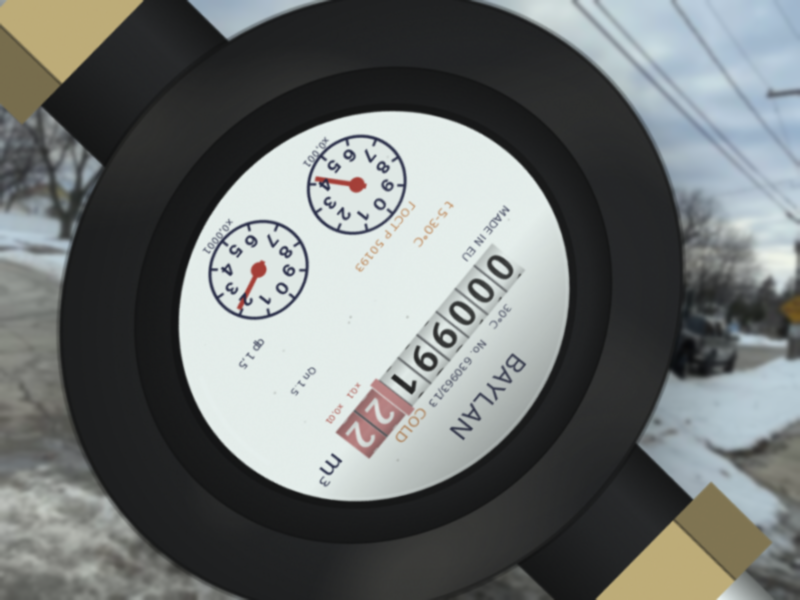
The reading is {"value": 991.2242, "unit": "m³"}
